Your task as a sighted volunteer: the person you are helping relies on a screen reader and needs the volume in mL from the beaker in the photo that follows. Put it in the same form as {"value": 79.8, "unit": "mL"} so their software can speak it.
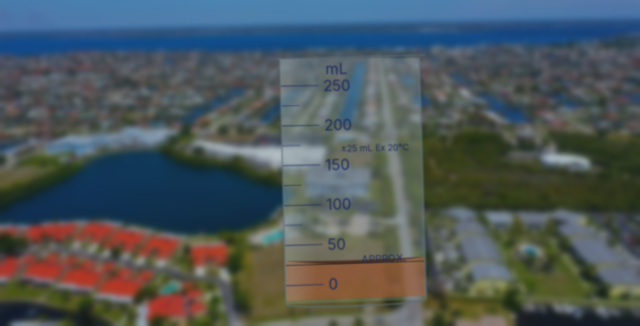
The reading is {"value": 25, "unit": "mL"}
